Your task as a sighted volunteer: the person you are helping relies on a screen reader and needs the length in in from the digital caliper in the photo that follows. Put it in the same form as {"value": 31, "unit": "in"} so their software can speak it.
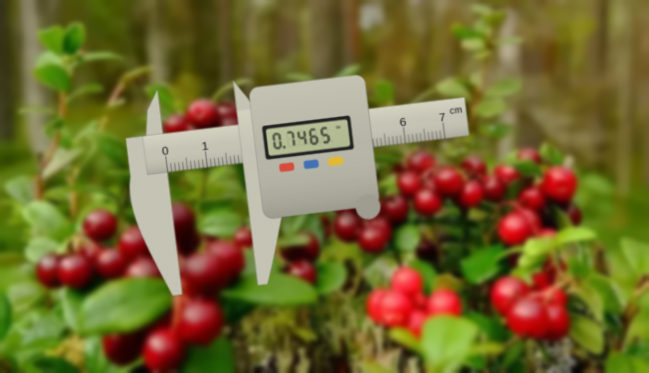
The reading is {"value": 0.7465, "unit": "in"}
